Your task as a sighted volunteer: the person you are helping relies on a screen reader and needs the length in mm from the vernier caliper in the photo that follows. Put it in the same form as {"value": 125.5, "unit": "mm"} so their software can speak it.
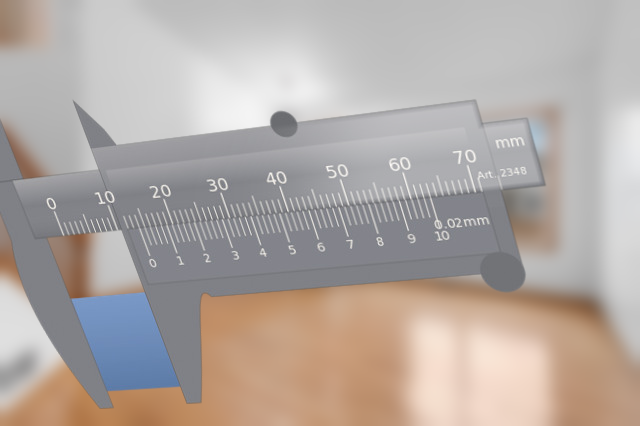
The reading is {"value": 14.0, "unit": "mm"}
